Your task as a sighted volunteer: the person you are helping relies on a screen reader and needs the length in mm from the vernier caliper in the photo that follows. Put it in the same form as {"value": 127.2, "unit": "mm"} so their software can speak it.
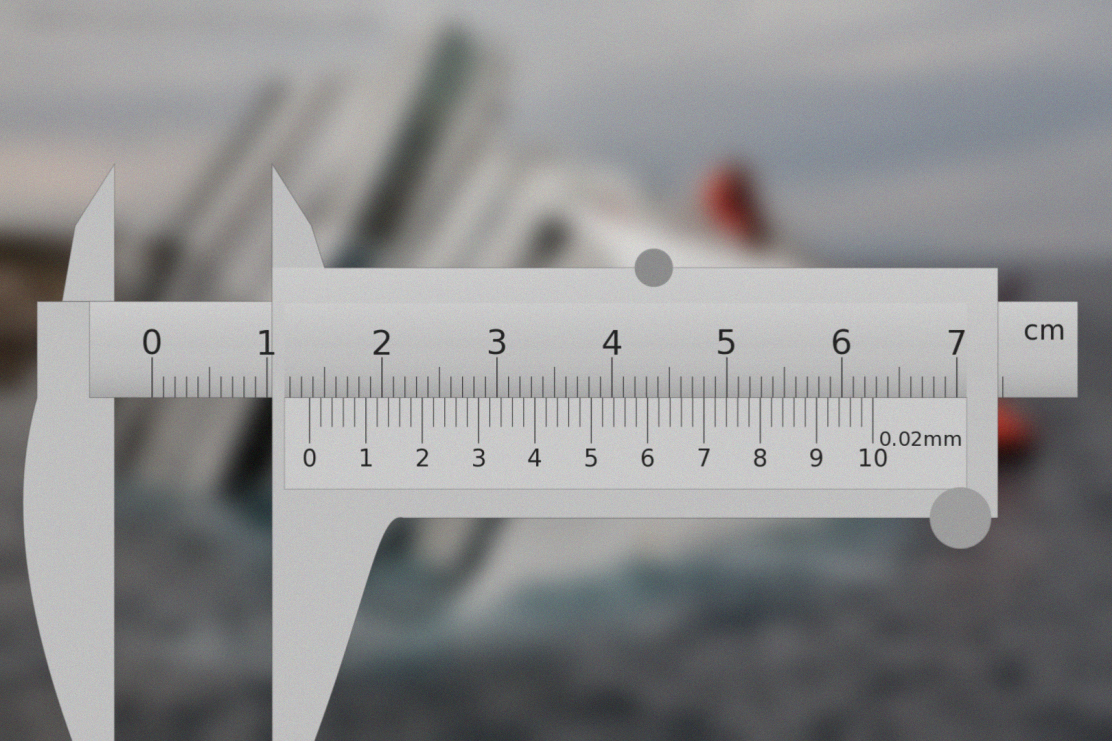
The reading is {"value": 13.7, "unit": "mm"}
